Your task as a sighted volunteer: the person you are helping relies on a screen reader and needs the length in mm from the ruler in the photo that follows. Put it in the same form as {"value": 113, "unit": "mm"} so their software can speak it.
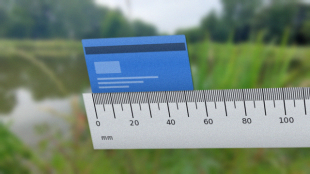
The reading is {"value": 55, "unit": "mm"}
